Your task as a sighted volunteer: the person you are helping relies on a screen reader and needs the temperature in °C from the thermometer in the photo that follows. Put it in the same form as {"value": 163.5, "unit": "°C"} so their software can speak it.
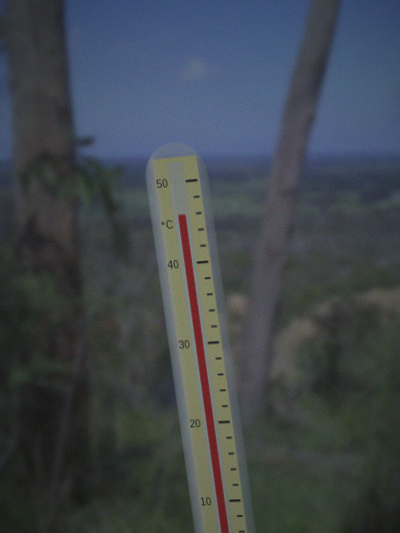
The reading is {"value": 46, "unit": "°C"}
